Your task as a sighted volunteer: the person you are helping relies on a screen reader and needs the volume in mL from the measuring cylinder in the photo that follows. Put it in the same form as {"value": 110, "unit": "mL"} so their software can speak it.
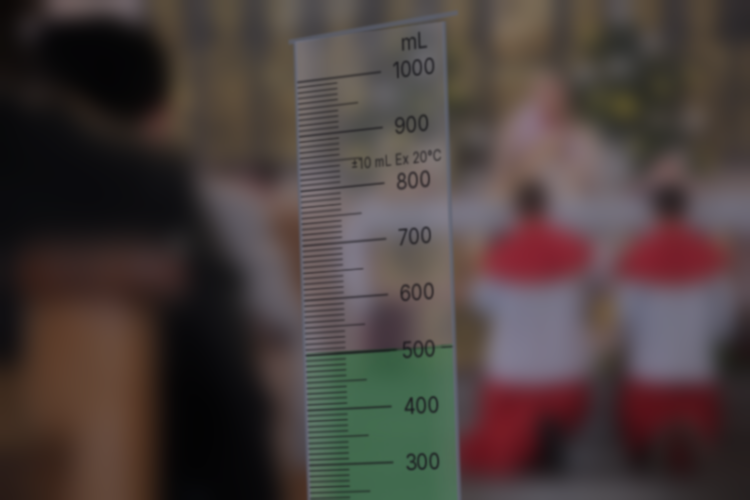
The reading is {"value": 500, "unit": "mL"}
